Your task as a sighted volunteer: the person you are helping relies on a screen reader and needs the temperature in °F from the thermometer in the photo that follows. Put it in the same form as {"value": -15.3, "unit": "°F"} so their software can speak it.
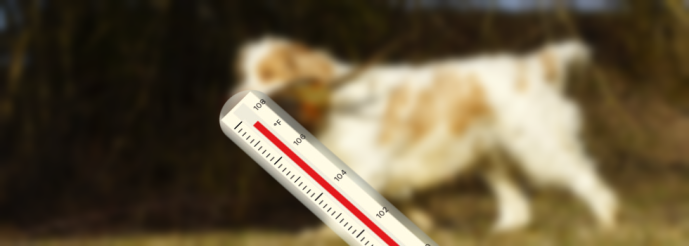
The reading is {"value": 107.6, "unit": "°F"}
